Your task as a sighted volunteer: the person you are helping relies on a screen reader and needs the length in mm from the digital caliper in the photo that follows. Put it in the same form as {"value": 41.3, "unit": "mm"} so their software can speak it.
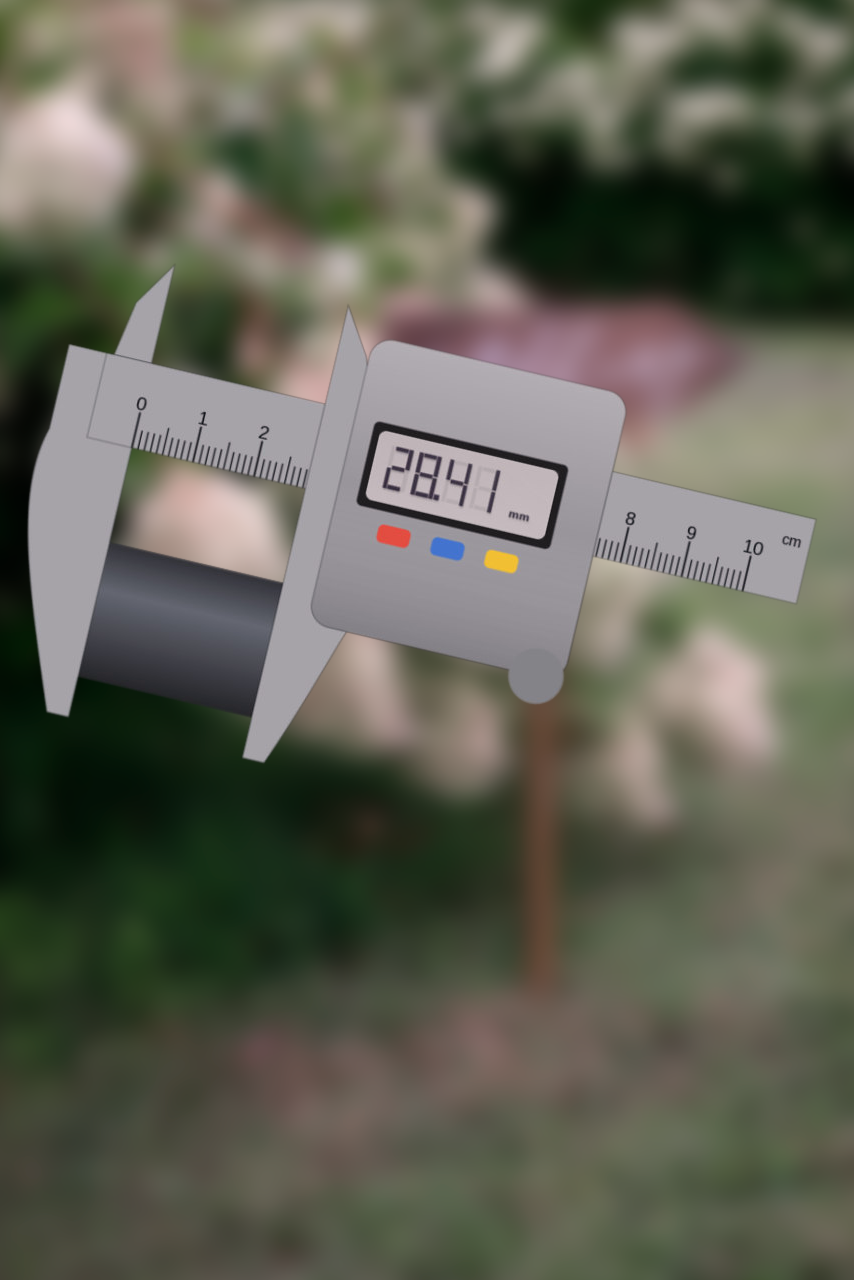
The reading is {"value": 28.41, "unit": "mm"}
